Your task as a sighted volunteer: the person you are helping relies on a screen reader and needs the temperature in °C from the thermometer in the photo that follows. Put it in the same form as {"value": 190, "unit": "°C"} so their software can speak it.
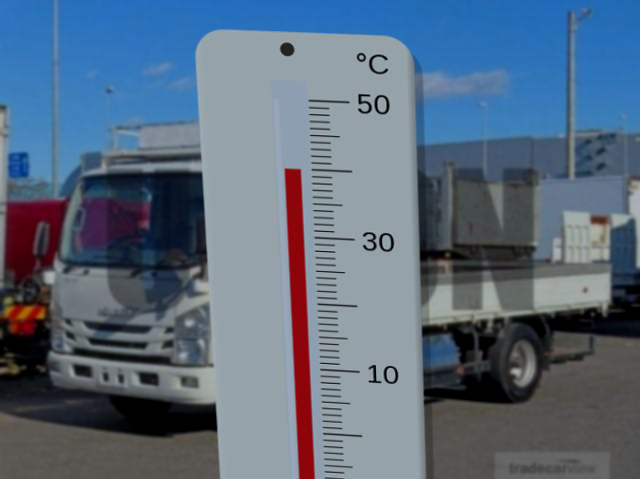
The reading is {"value": 40, "unit": "°C"}
